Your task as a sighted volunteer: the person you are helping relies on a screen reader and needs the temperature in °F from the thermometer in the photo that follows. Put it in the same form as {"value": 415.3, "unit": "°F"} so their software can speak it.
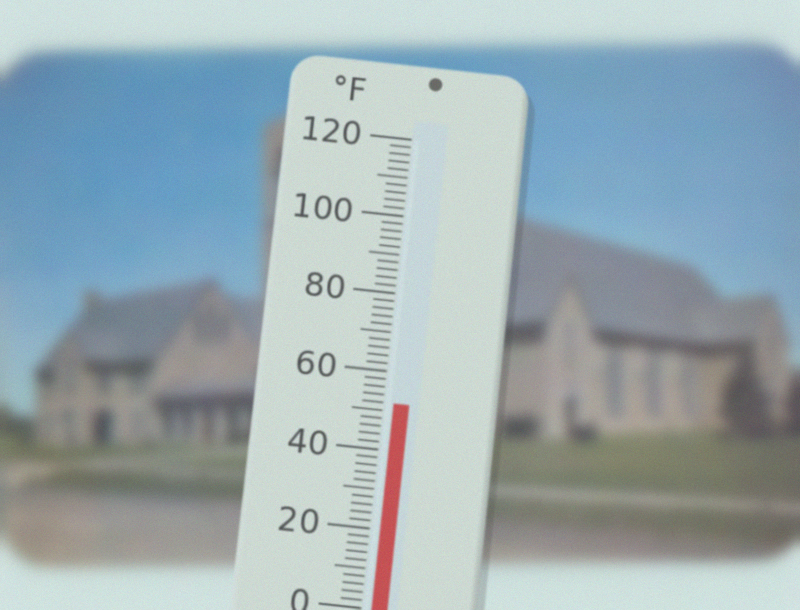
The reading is {"value": 52, "unit": "°F"}
